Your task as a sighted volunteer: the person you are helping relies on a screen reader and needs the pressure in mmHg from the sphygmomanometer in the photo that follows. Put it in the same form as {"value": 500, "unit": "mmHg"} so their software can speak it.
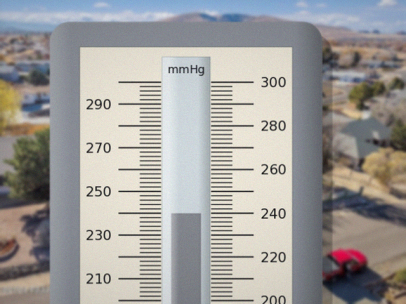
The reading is {"value": 240, "unit": "mmHg"}
